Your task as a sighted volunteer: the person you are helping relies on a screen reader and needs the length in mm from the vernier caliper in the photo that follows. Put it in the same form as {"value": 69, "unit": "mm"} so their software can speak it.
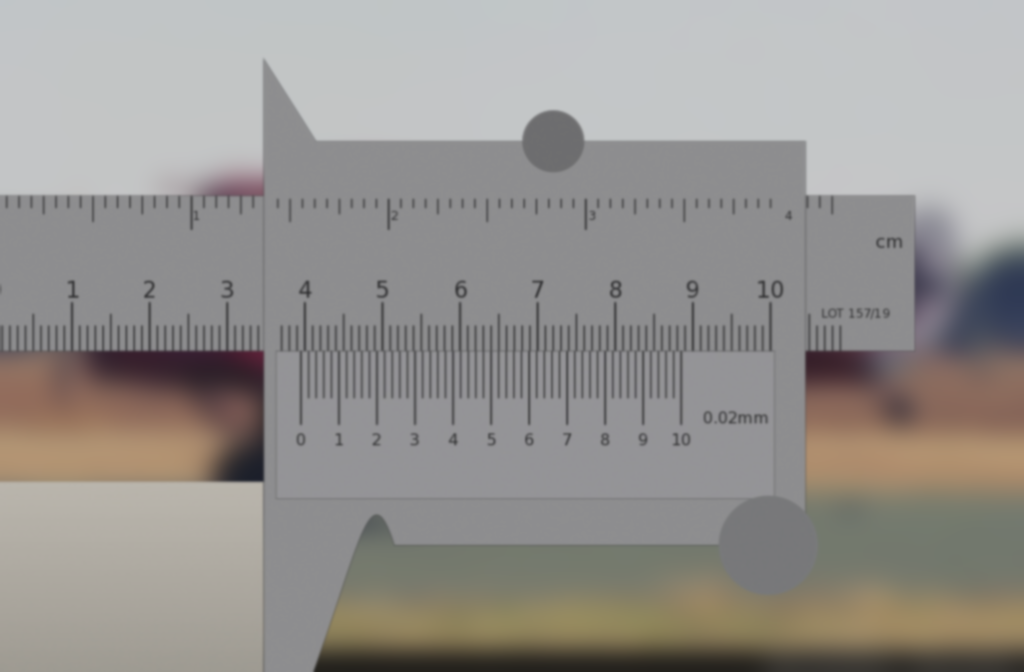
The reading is {"value": 39.5, "unit": "mm"}
